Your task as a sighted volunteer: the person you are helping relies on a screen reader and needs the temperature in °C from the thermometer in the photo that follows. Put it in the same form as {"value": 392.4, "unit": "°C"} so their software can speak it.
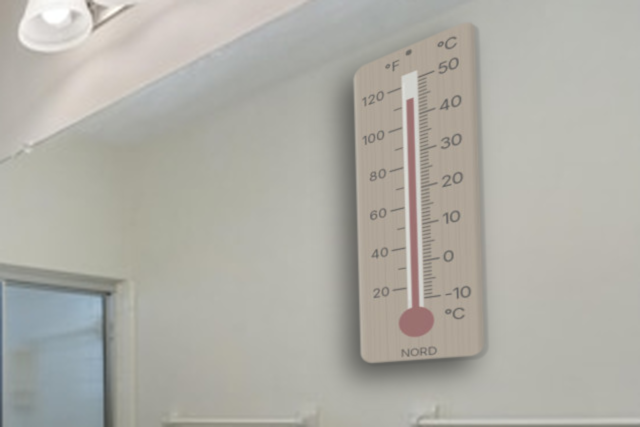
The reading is {"value": 45, "unit": "°C"}
